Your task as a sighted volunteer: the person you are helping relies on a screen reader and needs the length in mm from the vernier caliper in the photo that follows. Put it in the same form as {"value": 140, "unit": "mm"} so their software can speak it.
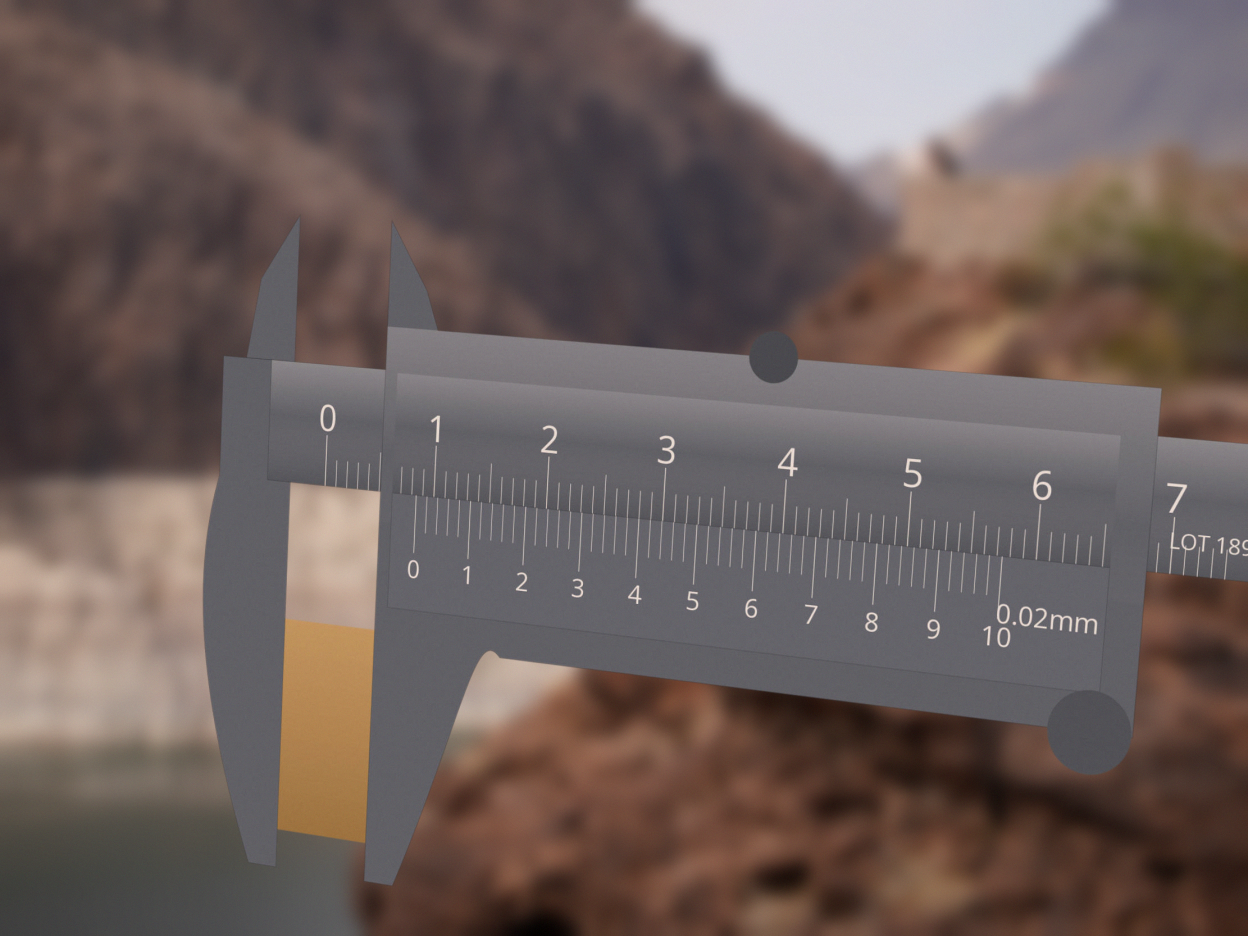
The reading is {"value": 8.4, "unit": "mm"}
